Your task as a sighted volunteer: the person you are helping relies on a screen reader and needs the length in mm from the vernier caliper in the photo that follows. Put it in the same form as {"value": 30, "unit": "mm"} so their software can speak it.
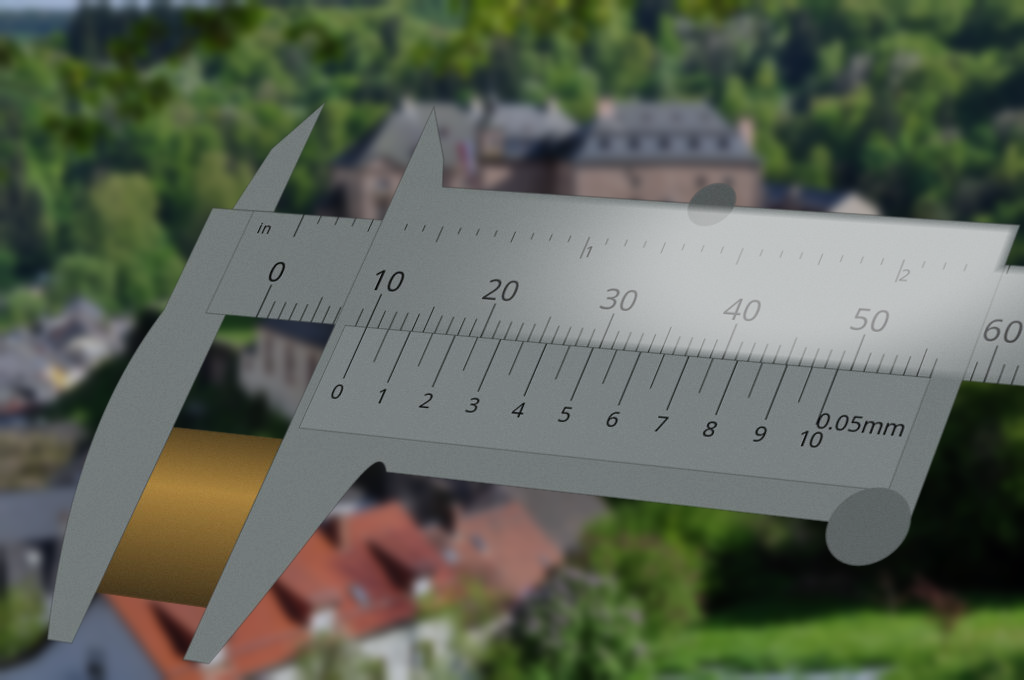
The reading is {"value": 10.0, "unit": "mm"}
